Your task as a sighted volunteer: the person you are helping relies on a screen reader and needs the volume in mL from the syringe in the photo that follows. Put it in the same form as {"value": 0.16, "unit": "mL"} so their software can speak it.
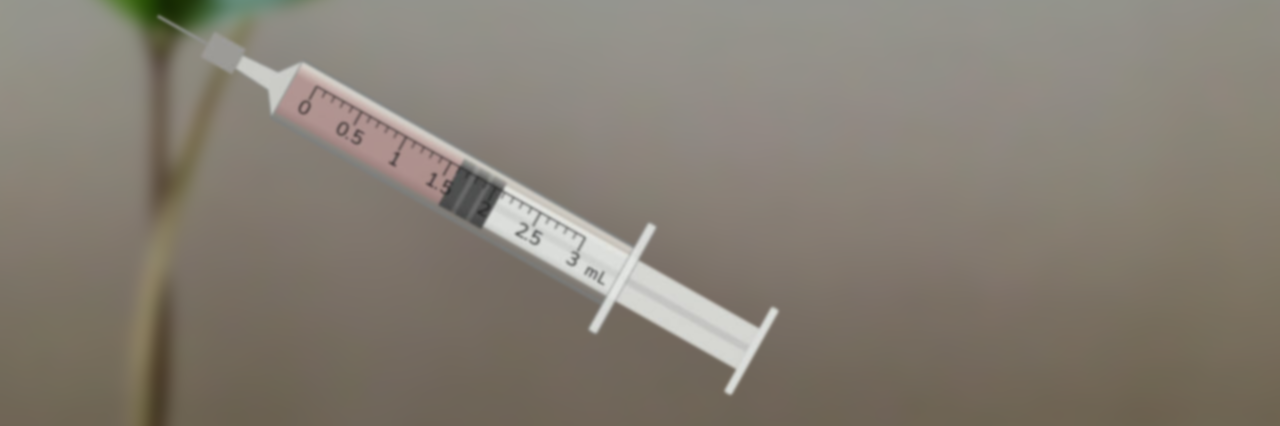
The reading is {"value": 1.6, "unit": "mL"}
